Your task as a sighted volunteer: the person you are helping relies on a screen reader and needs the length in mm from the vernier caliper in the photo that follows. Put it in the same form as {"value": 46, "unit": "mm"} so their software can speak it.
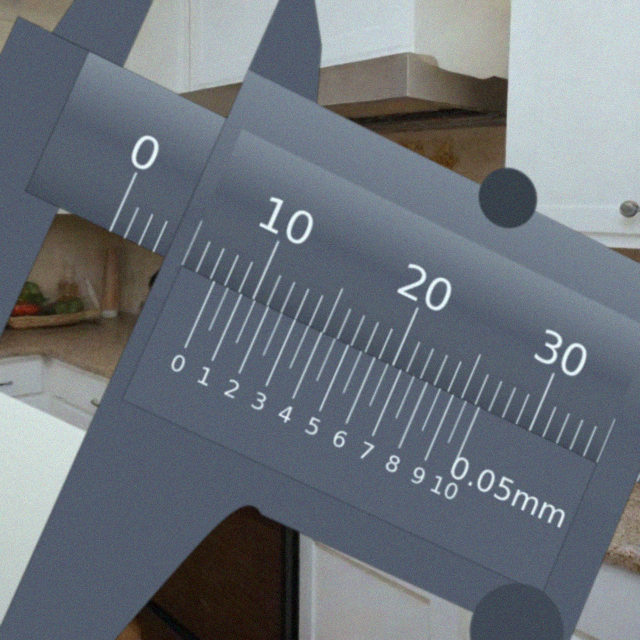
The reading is {"value": 7.3, "unit": "mm"}
